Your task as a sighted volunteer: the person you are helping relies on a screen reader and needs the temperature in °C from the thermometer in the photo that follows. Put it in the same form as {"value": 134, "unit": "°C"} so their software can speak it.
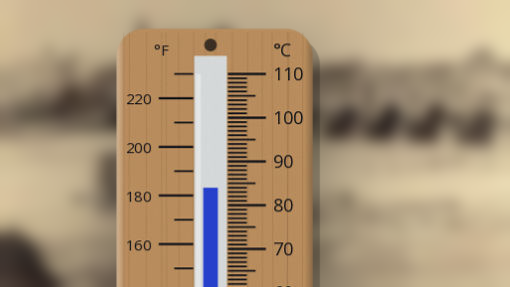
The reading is {"value": 84, "unit": "°C"}
